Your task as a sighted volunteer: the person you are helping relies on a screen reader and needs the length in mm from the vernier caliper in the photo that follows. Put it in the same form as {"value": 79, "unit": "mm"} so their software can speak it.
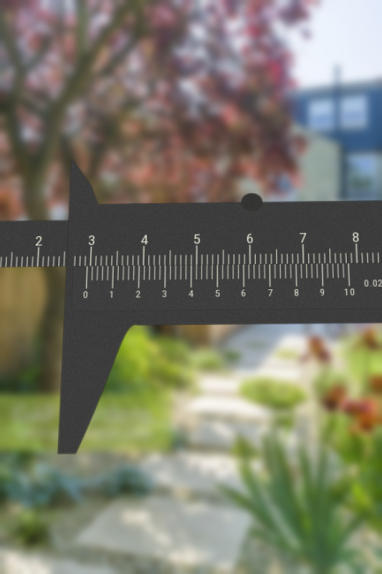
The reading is {"value": 29.4, "unit": "mm"}
